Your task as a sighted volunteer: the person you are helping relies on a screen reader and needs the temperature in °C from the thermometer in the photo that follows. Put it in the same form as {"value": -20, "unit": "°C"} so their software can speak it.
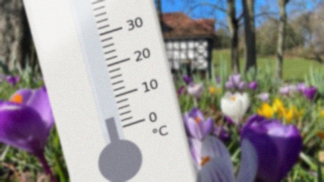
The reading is {"value": 4, "unit": "°C"}
